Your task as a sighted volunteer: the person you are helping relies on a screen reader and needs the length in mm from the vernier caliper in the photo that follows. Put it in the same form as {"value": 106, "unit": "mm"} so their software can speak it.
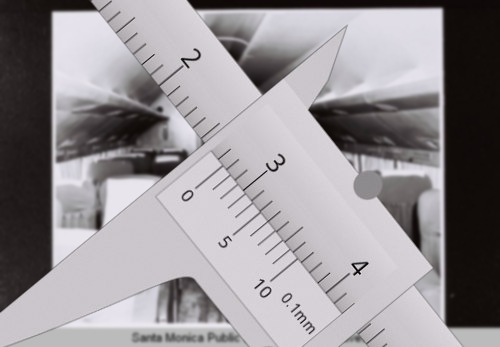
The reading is {"value": 27.6, "unit": "mm"}
